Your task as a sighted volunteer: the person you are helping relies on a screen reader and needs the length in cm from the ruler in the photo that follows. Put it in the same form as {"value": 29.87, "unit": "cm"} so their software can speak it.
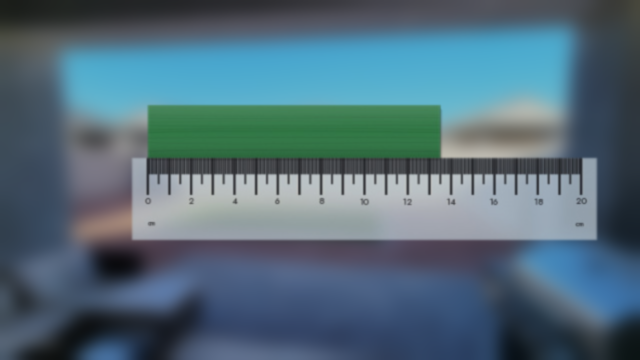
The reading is {"value": 13.5, "unit": "cm"}
